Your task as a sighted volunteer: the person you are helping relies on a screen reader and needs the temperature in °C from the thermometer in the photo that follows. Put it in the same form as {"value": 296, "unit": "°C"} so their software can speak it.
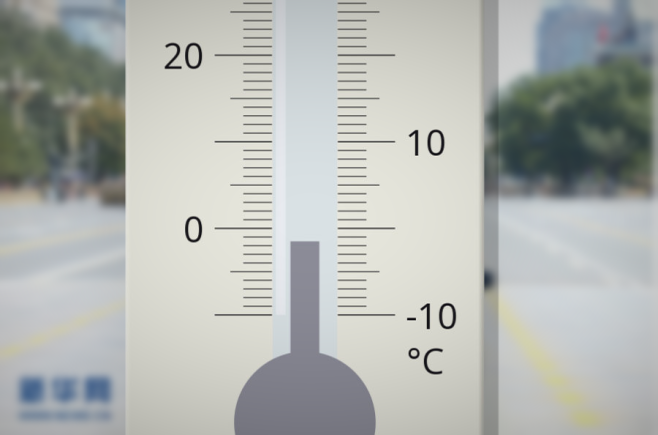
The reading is {"value": -1.5, "unit": "°C"}
